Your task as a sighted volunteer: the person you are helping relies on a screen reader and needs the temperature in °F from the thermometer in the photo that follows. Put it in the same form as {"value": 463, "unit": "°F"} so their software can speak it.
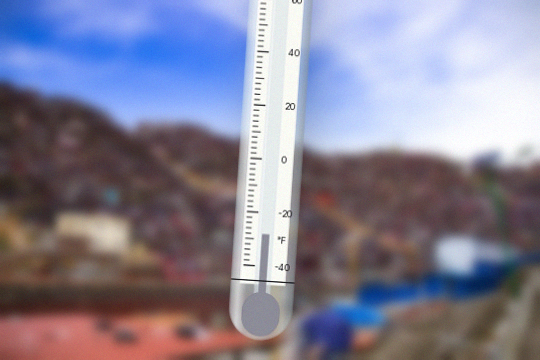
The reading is {"value": -28, "unit": "°F"}
